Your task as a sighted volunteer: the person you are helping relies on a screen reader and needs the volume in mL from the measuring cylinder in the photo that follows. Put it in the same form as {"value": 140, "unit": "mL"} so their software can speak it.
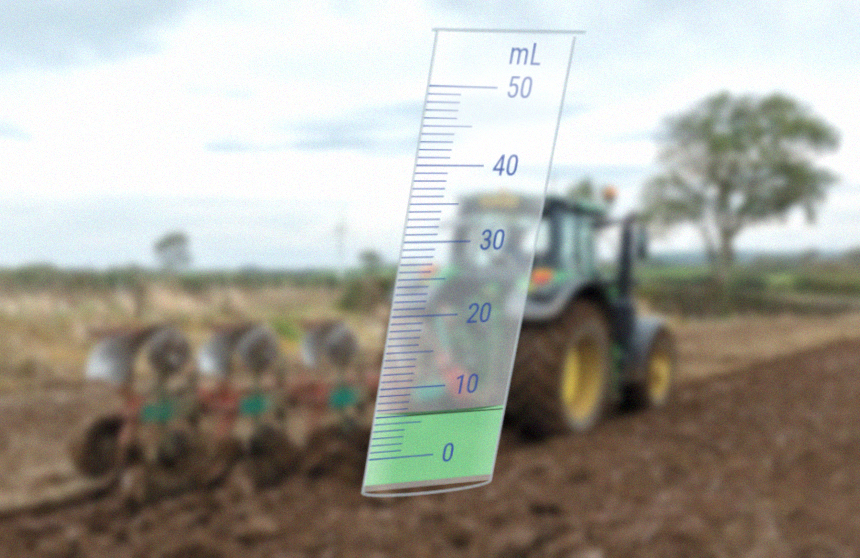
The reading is {"value": 6, "unit": "mL"}
